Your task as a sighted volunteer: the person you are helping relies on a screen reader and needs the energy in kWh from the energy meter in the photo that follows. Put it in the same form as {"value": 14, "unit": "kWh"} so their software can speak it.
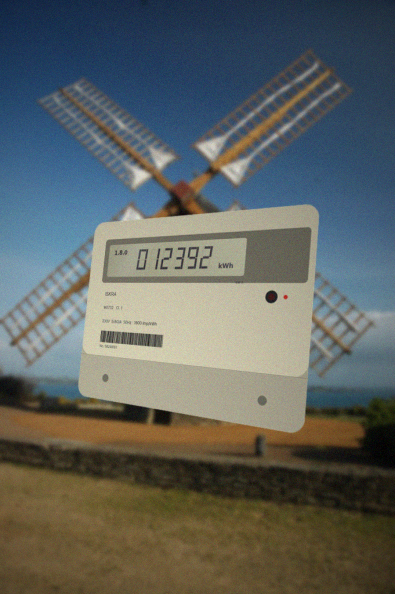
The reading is {"value": 12392, "unit": "kWh"}
